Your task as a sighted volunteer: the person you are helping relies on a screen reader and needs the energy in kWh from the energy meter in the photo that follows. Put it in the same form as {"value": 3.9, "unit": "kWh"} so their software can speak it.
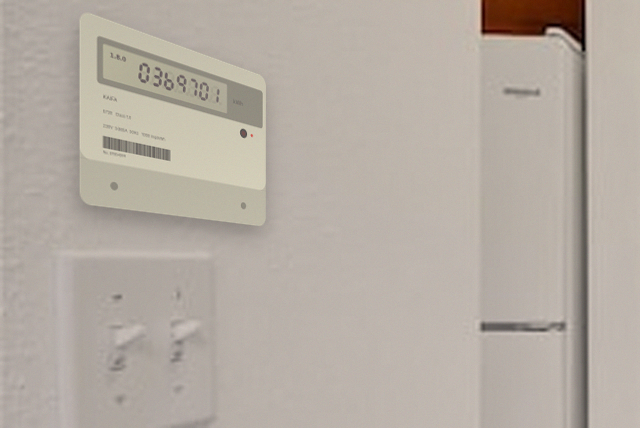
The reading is {"value": 369701, "unit": "kWh"}
